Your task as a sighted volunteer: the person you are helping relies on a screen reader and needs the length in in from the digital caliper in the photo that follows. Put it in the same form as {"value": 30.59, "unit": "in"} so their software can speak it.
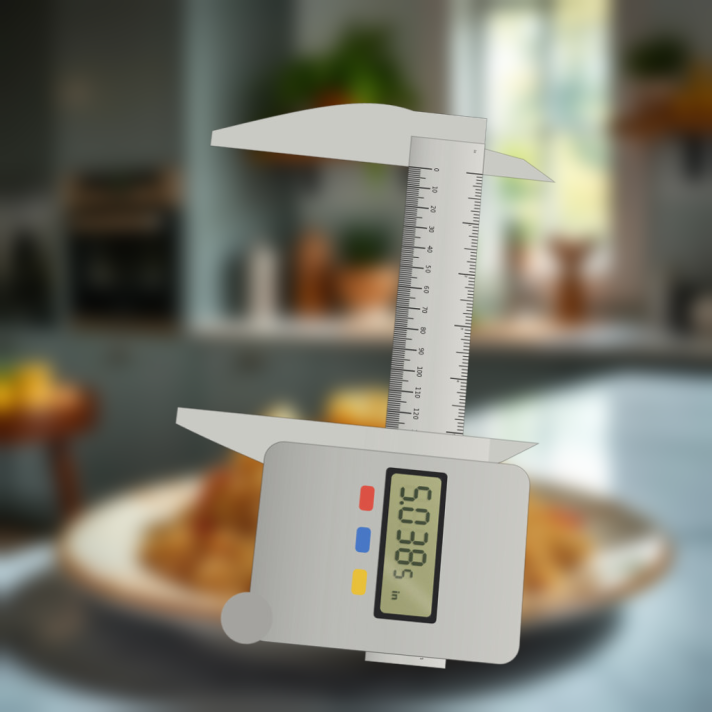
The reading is {"value": 5.0385, "unit": "in"}
